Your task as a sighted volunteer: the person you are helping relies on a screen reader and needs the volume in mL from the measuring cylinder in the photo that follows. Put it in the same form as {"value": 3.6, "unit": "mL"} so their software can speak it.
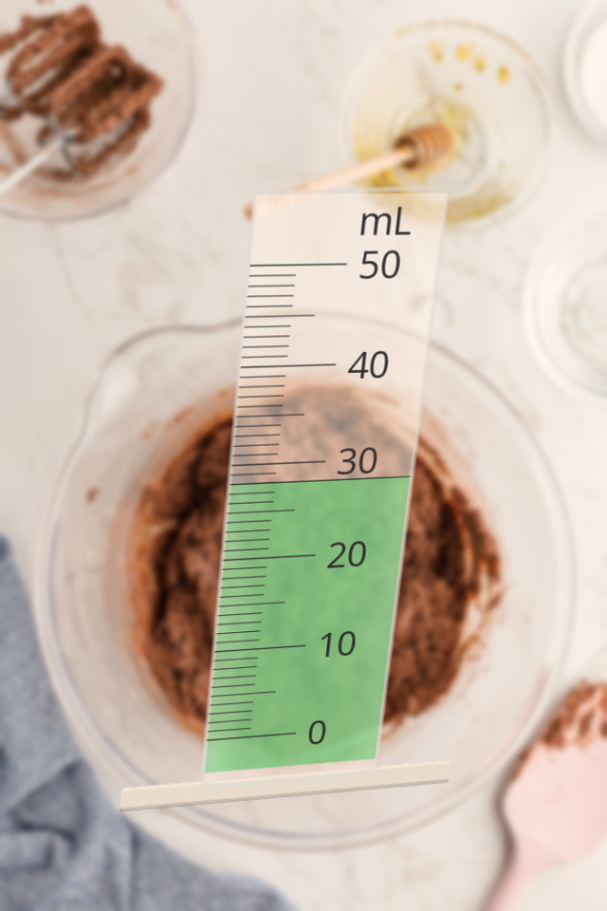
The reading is {"value": 28, "unit": "mL"}
